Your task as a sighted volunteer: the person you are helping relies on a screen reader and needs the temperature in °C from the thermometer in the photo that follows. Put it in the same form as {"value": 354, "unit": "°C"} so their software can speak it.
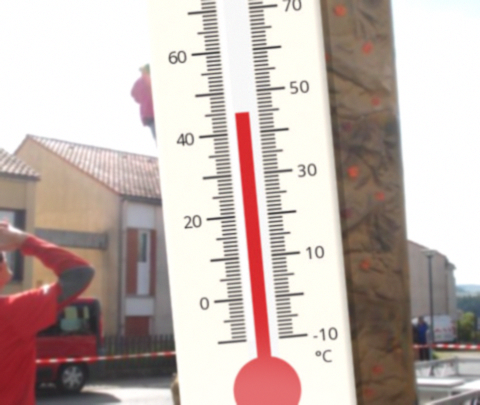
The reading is {"value": 45, "unit": "°C"}
